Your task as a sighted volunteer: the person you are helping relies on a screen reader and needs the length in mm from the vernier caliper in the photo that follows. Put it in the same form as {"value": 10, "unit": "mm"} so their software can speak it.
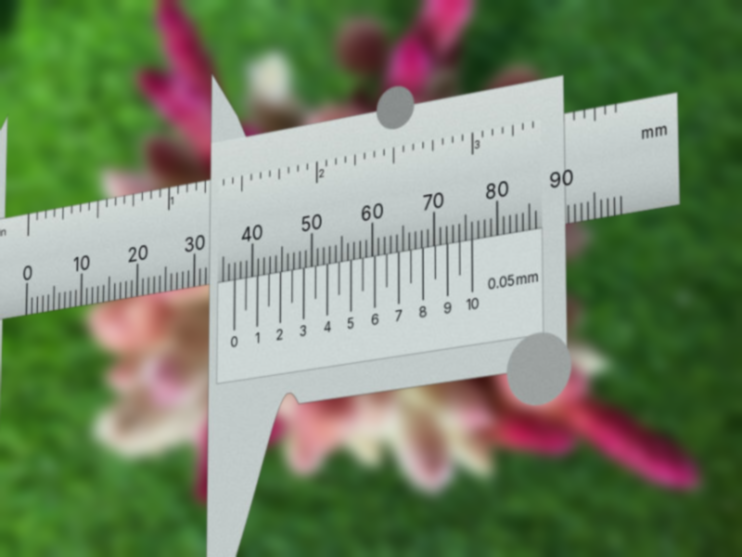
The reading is {"value": 37.0, "unit": "mm"}
